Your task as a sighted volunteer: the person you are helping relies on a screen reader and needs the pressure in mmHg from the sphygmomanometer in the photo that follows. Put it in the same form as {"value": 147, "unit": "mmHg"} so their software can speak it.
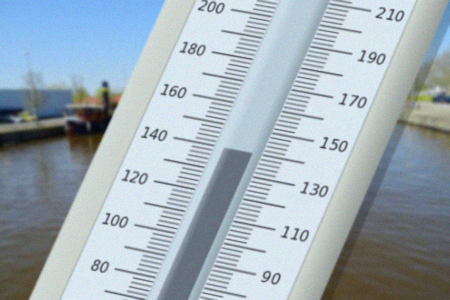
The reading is {"value": 140, "unit": "mmHg"}
